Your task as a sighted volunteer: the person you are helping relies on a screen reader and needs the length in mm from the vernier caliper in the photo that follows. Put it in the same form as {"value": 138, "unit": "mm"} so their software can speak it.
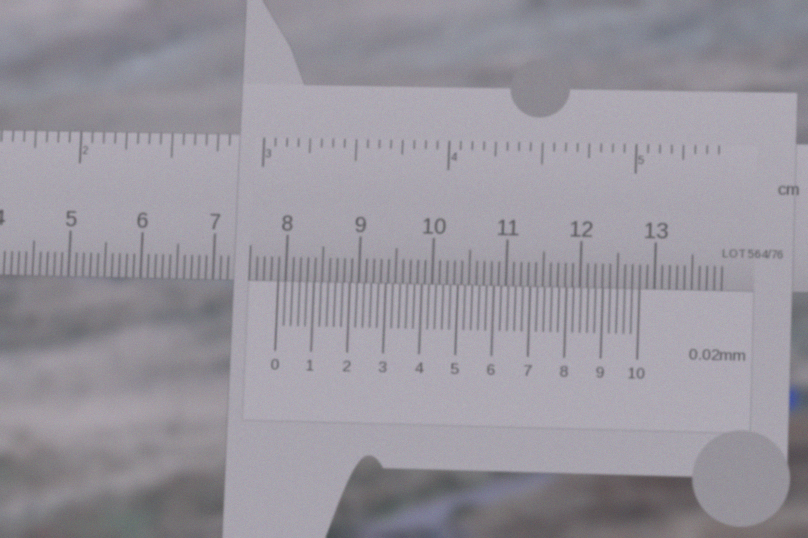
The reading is {"value": 79.0, "unit": "mm"}
